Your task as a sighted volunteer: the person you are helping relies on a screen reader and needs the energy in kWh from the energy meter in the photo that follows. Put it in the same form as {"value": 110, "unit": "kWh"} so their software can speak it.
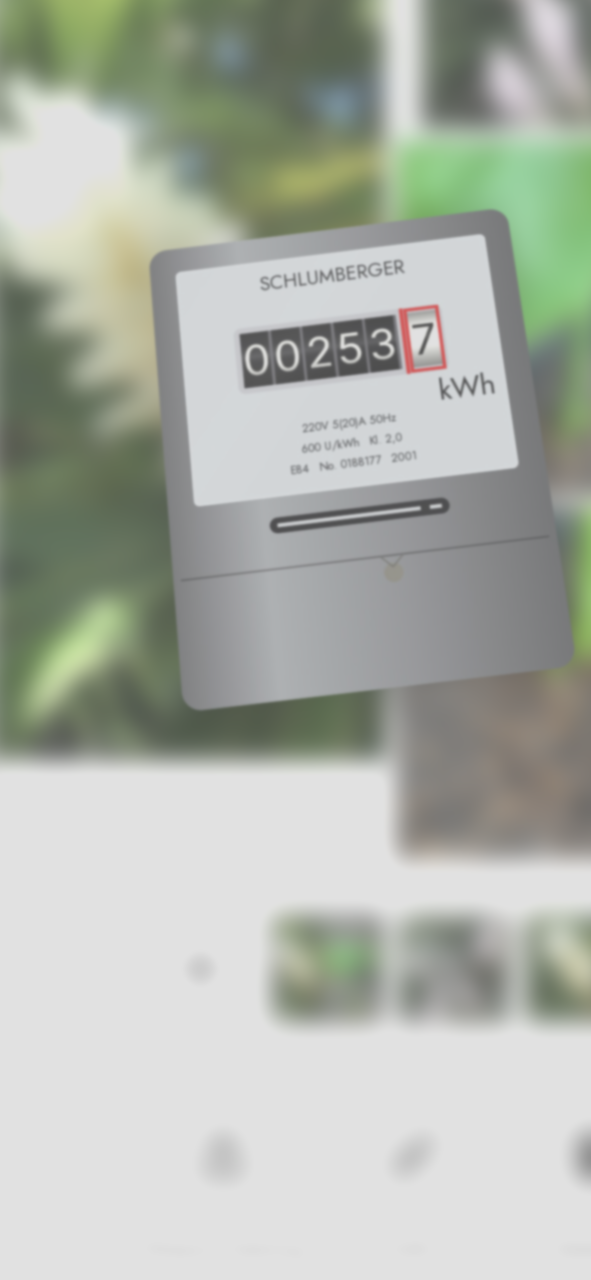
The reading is {"value": 253.7, "unit": "kWh"}
